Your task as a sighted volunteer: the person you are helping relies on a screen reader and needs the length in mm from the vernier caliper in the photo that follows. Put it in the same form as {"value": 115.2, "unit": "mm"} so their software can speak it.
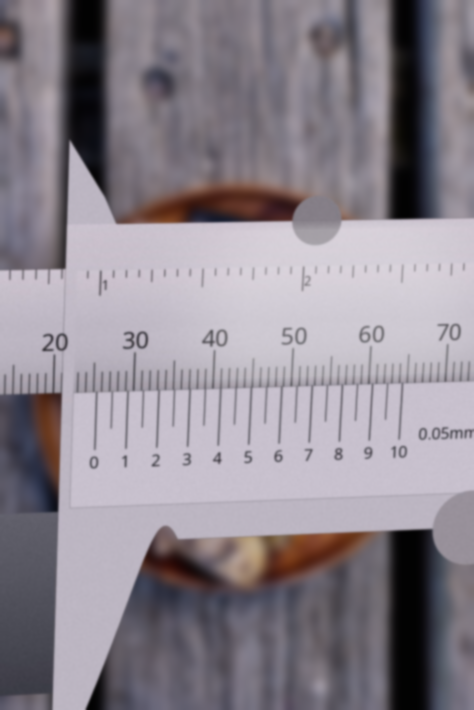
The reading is {"value": 25.4, "unit": "mm"}
